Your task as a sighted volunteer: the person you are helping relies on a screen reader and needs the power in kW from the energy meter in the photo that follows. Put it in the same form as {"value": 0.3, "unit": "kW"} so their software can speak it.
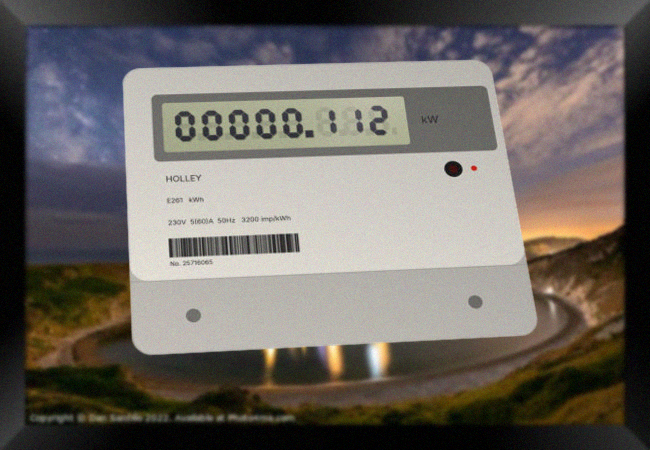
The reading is {"value": 0.112, "unit": "kW"}
